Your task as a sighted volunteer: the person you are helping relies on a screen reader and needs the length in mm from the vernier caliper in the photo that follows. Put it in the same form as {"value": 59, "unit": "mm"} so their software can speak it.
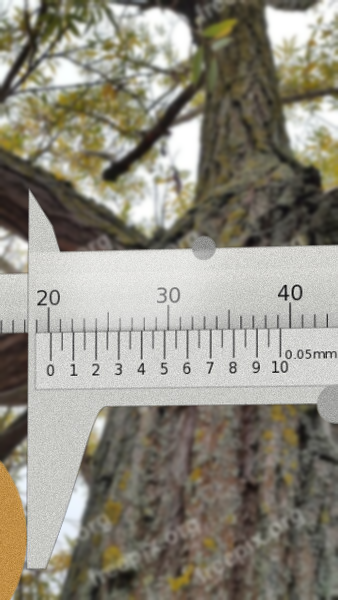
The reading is {"value": 20.2, "unit": "mm"}
